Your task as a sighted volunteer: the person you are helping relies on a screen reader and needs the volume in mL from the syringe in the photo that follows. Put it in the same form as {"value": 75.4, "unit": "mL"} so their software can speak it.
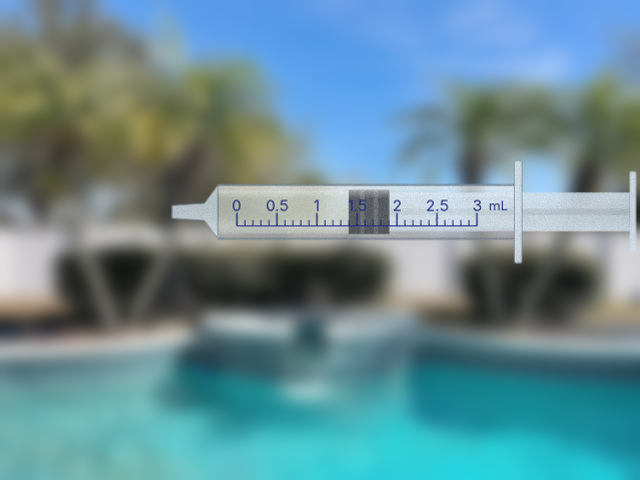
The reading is {"value": 1.4, "unit": "mL"}
